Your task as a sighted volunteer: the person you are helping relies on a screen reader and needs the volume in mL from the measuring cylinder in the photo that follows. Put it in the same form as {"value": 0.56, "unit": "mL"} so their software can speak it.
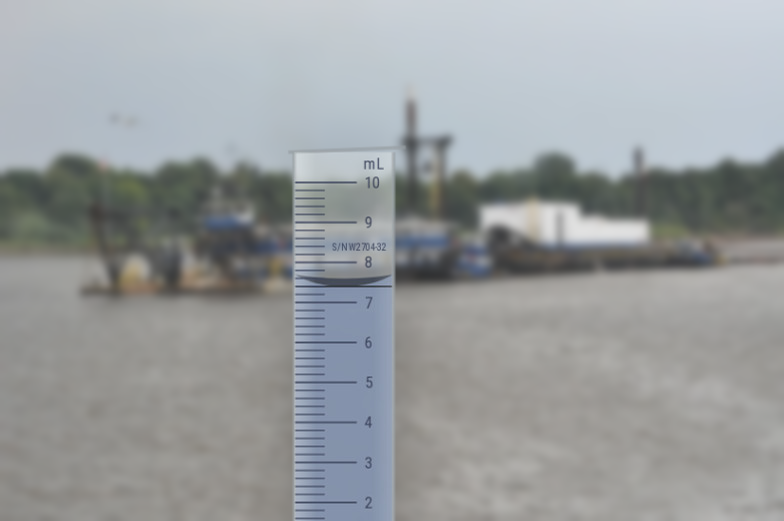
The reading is {"value": 7.4, "unit": "mL"}
